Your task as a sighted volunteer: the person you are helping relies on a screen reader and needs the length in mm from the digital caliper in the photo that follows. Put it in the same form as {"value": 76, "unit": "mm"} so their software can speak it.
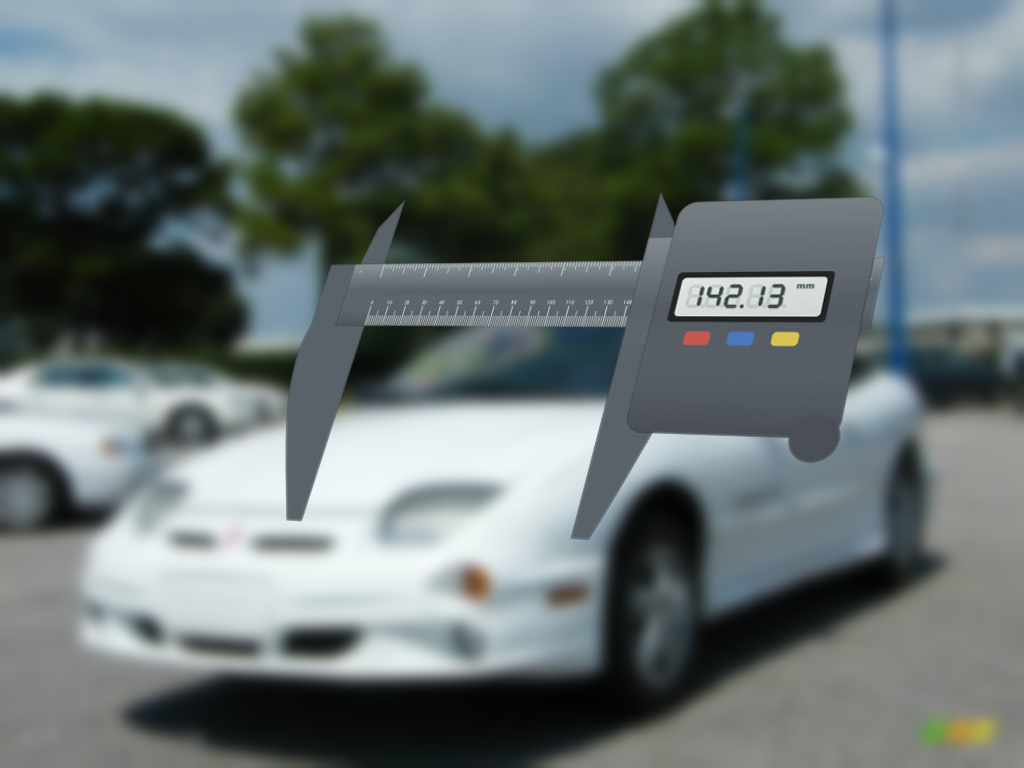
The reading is {"value": 142.13, "unit": "mm"}
